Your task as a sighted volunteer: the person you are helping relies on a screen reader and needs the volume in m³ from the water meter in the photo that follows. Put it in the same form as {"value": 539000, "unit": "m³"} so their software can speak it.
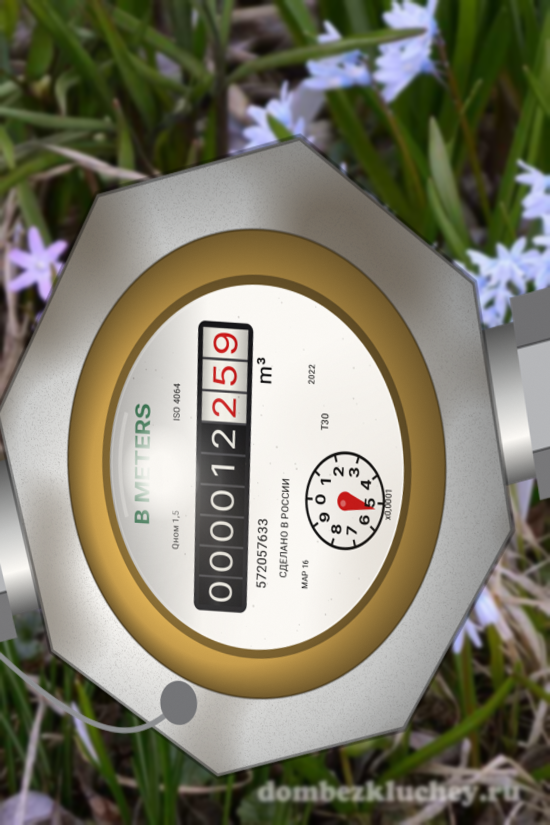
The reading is {"value": 12.2595, "unit": "m³"}
